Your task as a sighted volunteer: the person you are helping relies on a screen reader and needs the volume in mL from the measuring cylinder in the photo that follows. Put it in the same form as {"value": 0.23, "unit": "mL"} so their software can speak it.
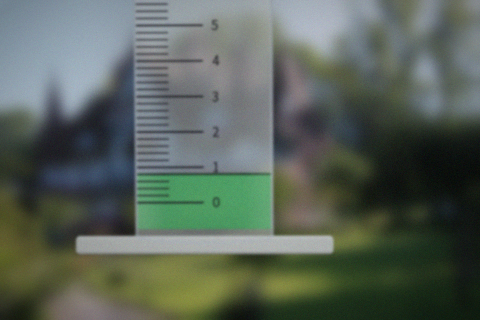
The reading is {"value": 0.8, "unit": "mL"}
